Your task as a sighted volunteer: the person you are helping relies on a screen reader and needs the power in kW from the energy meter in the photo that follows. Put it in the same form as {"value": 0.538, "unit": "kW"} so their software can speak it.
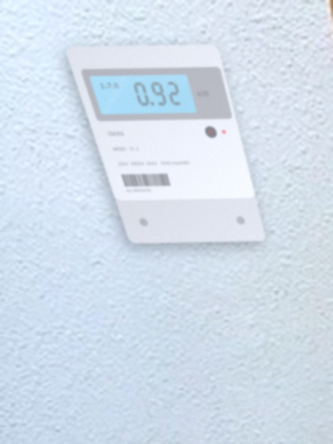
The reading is {"value": 0.92, "unit": "kW"}
